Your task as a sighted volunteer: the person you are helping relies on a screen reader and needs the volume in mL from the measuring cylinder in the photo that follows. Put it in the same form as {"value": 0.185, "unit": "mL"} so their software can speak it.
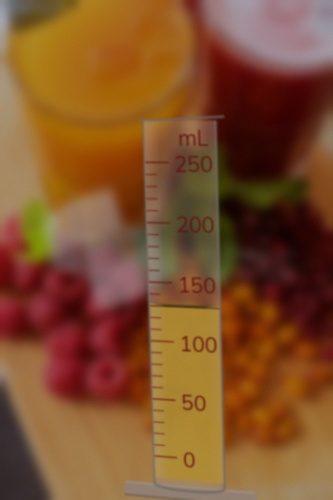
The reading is {"value": 130, "unit": "mL"}
